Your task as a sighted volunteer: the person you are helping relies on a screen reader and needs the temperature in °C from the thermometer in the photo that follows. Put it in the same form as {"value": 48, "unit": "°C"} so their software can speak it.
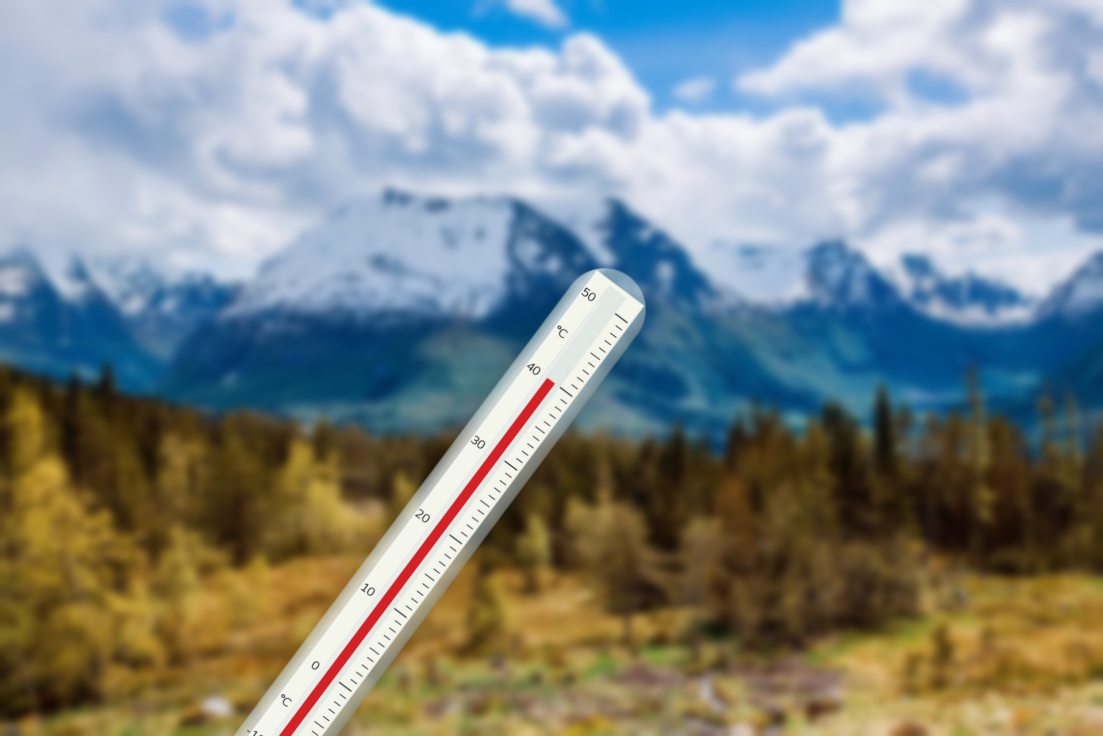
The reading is {"value": 40, "unit": "°C"}
